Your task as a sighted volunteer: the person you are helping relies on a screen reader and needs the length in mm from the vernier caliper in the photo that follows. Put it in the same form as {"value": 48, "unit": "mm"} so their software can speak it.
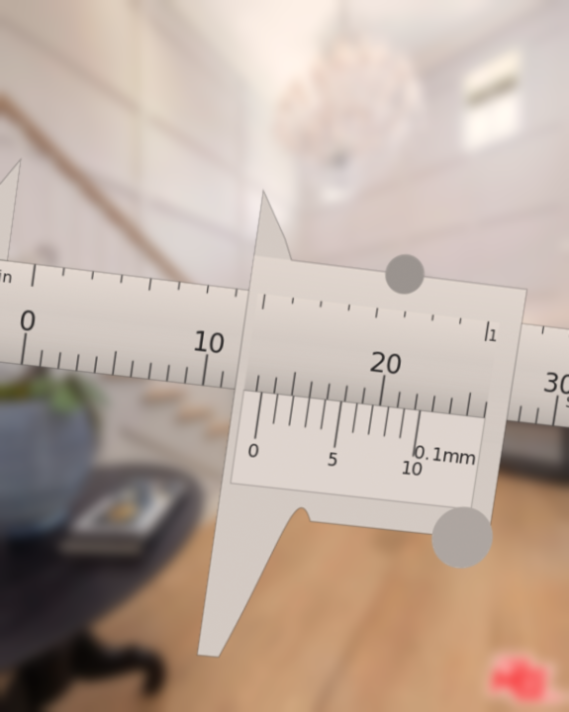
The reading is {"value": 13.3, "unit": "mm"}
